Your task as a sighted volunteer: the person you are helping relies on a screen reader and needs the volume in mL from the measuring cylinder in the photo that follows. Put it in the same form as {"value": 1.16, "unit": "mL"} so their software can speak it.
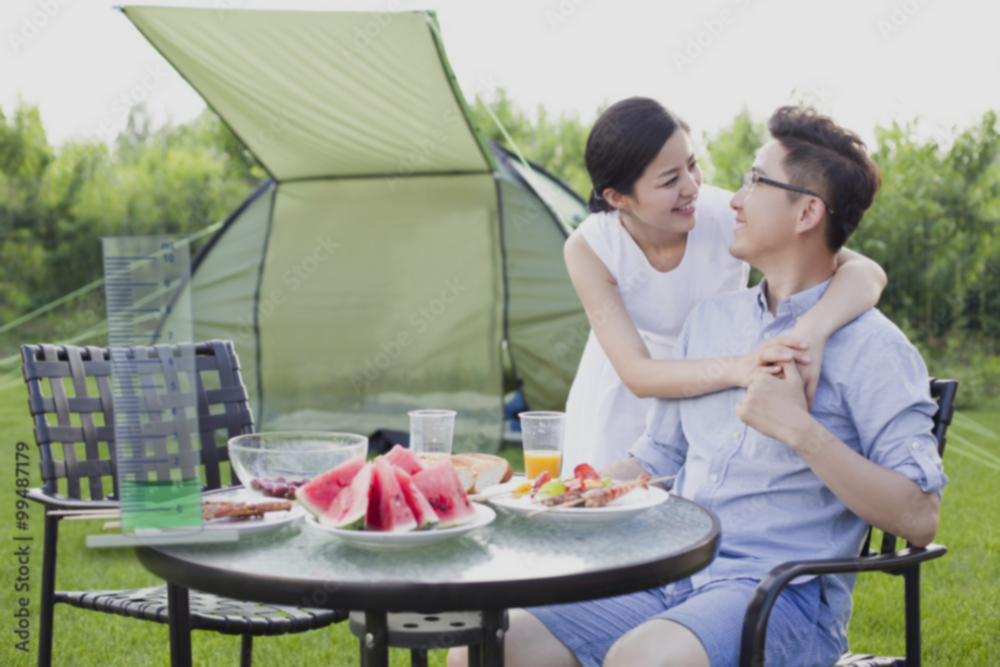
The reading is {"value": 1, "unit": "mL"}
